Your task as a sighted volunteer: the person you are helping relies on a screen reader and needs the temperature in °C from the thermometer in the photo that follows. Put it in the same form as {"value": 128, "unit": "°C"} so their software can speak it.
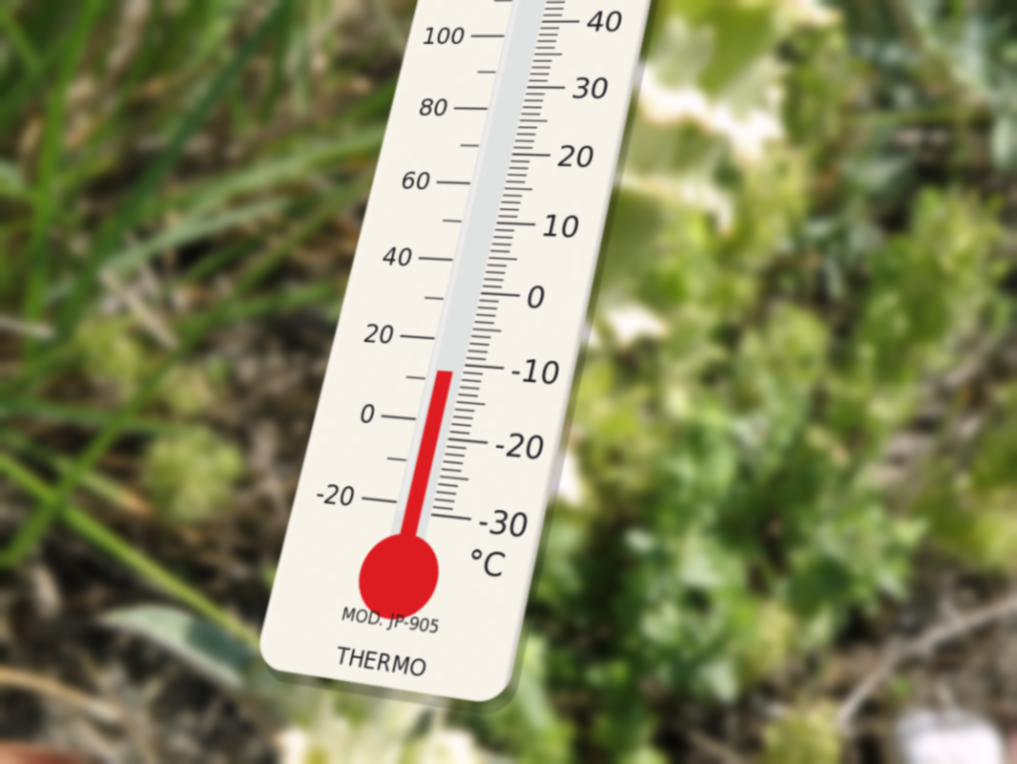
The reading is {"value": -11, "unit": "°C"}
